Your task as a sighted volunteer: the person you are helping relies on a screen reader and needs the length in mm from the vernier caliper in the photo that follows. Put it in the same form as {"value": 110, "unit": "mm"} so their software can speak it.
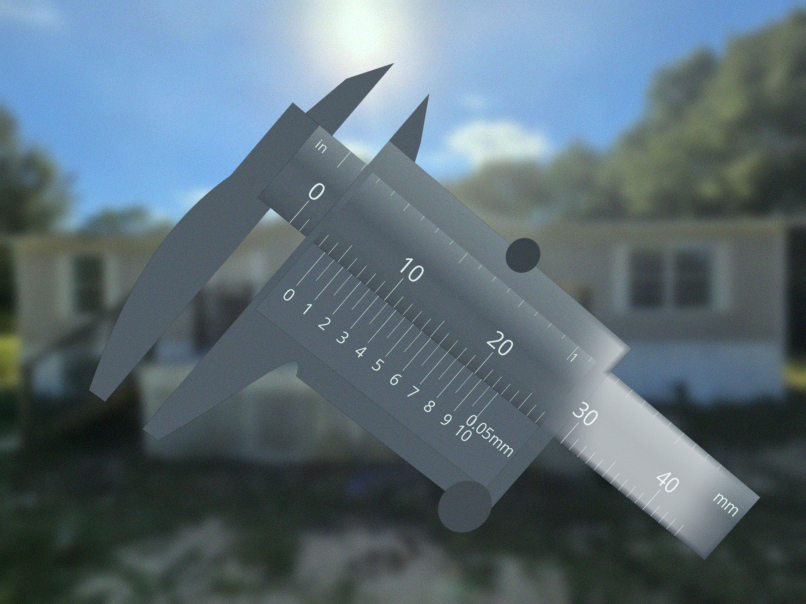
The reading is {"value": 3.7, "unit": "mm"}
